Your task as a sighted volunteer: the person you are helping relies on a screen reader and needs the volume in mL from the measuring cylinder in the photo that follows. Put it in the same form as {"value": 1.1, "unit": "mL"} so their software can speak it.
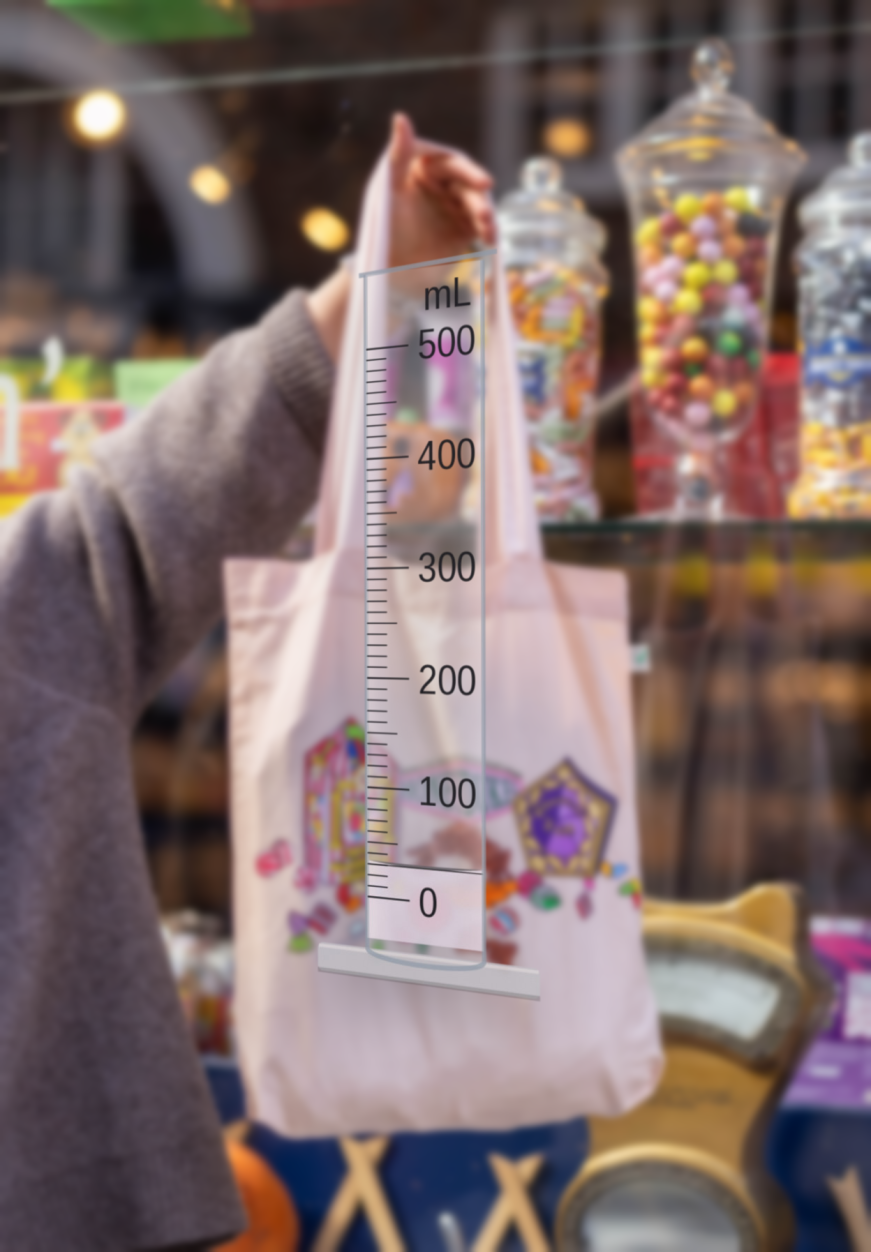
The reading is {"value": 30, "unit": "mL"}
